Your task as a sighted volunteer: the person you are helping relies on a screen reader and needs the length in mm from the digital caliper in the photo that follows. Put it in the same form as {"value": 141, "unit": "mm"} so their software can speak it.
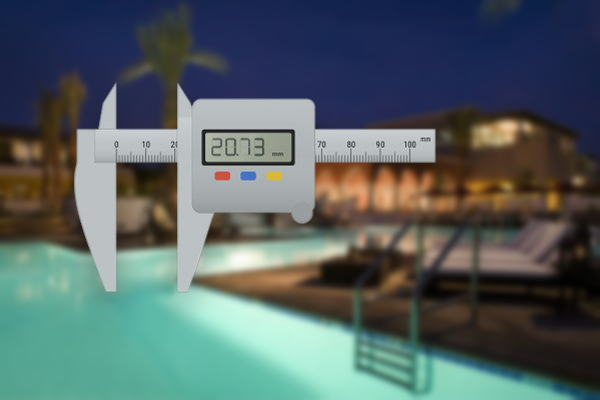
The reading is {"value": 20.73, "unit": "mm"}
